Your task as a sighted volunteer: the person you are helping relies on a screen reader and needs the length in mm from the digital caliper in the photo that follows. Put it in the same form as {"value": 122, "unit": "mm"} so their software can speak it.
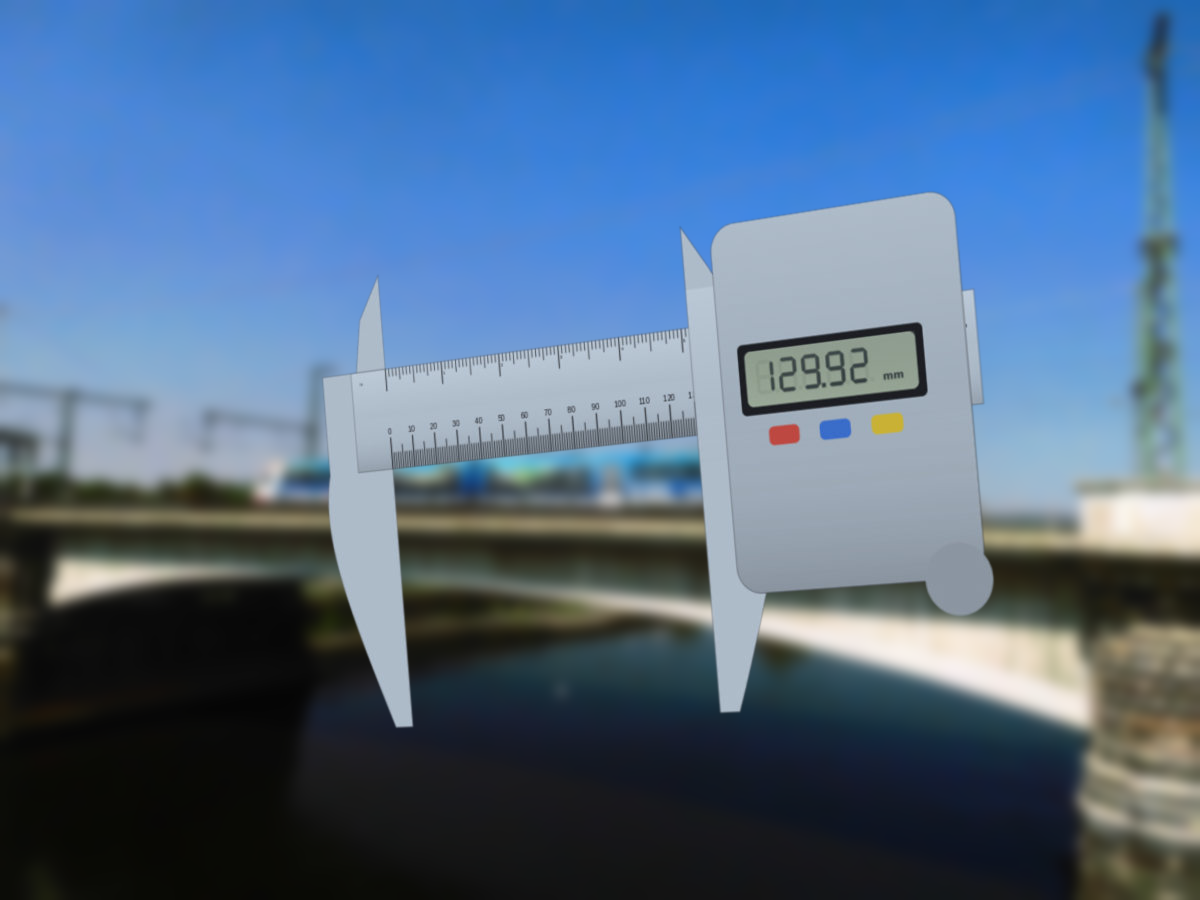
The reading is {"value": 129.92, "unit": "mm"}
